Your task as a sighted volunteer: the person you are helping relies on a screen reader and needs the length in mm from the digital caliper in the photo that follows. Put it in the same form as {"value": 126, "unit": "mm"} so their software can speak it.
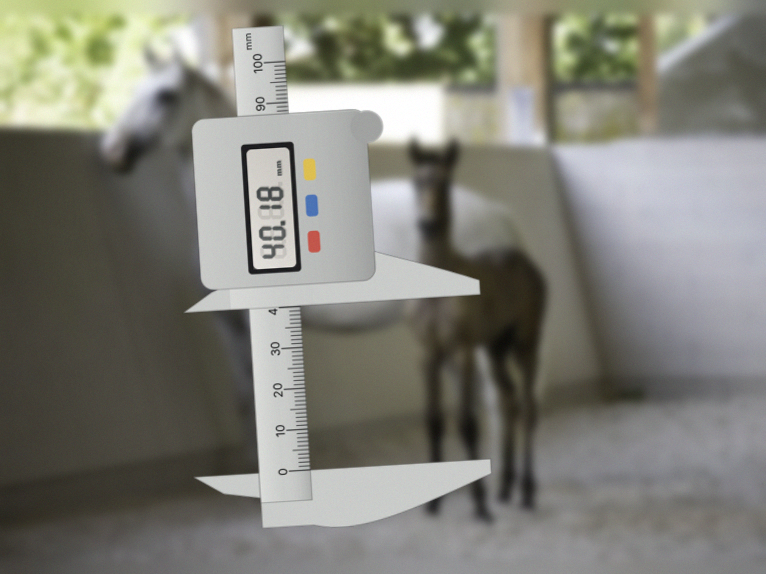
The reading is {"value": 40.18, "unit": "mm"}
